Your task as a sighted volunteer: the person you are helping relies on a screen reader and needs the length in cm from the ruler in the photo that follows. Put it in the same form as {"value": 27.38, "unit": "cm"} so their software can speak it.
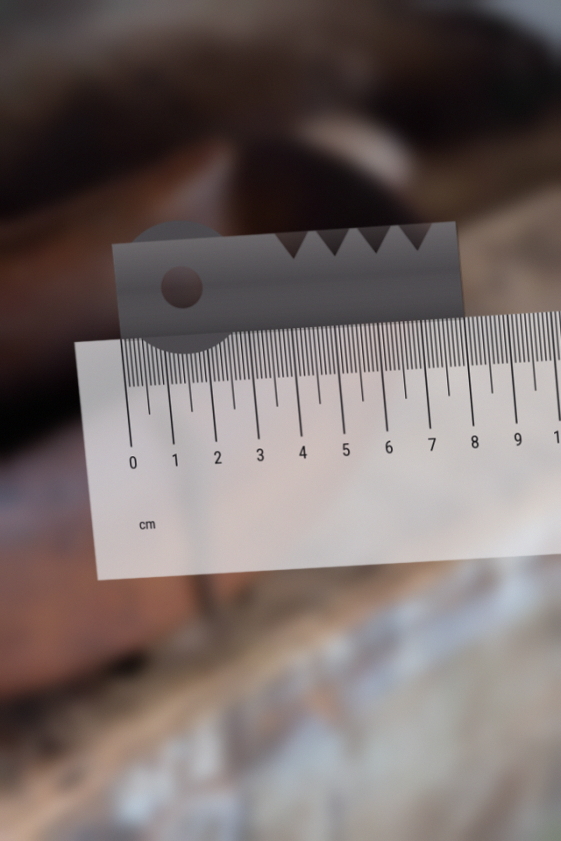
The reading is {"value": 8, "unit": "cm"}
